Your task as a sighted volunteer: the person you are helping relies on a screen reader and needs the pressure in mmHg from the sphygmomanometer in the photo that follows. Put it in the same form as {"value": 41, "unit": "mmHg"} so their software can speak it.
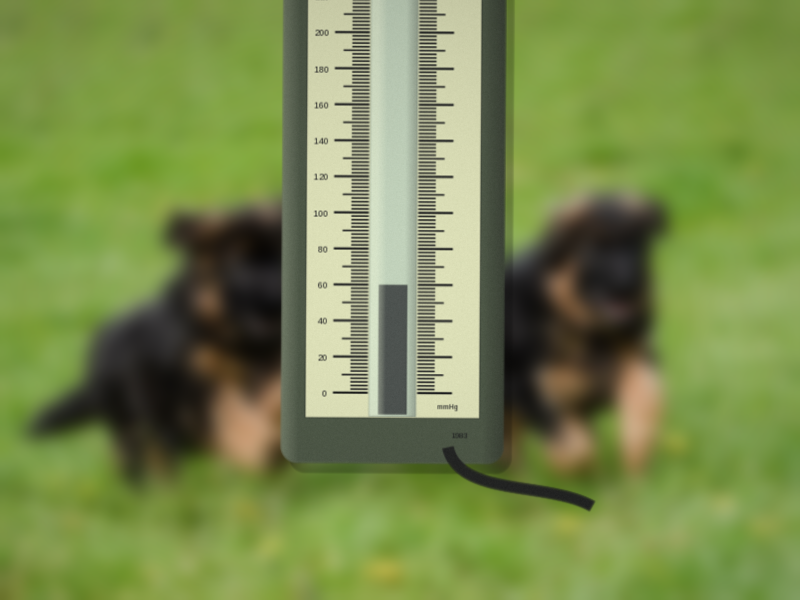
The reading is {"value": 60, "unit": "mmHg"}
